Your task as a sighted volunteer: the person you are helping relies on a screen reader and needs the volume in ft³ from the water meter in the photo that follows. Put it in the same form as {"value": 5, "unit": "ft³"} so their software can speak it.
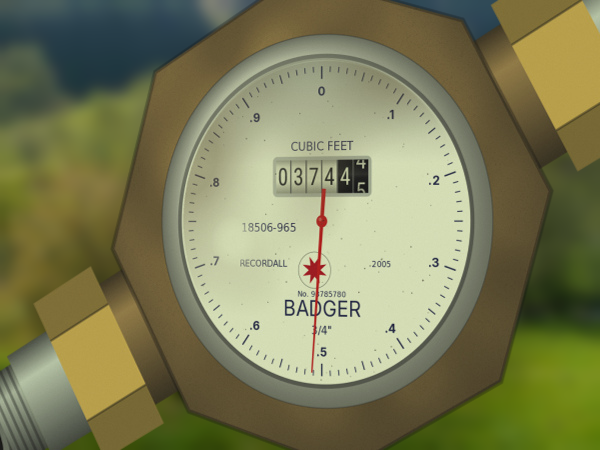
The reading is {"value": 37444.51, "unit": "ft³"}
